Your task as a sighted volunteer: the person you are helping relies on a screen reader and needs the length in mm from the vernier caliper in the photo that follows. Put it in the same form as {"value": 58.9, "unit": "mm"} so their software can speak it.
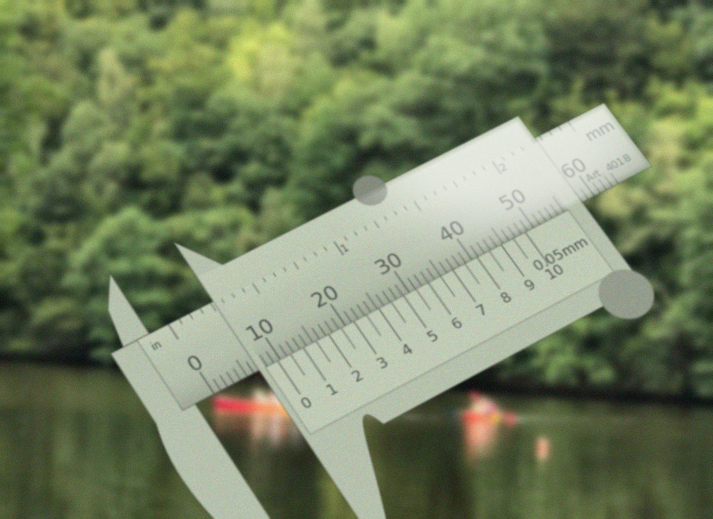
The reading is {"value": 9.6, "unit": "mm"}
